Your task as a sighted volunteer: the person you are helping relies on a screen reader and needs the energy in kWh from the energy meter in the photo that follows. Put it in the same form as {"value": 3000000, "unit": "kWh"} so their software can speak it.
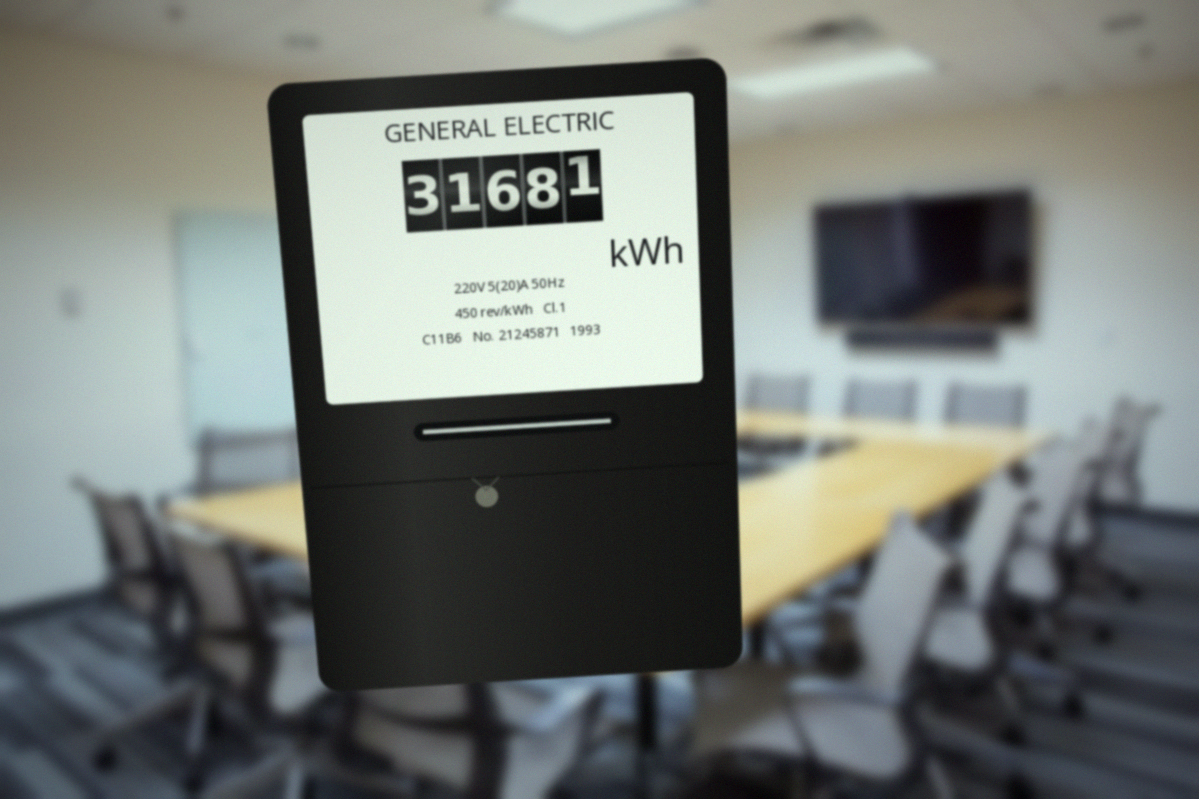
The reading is {"value": 31681, "unit": "kWh"}
